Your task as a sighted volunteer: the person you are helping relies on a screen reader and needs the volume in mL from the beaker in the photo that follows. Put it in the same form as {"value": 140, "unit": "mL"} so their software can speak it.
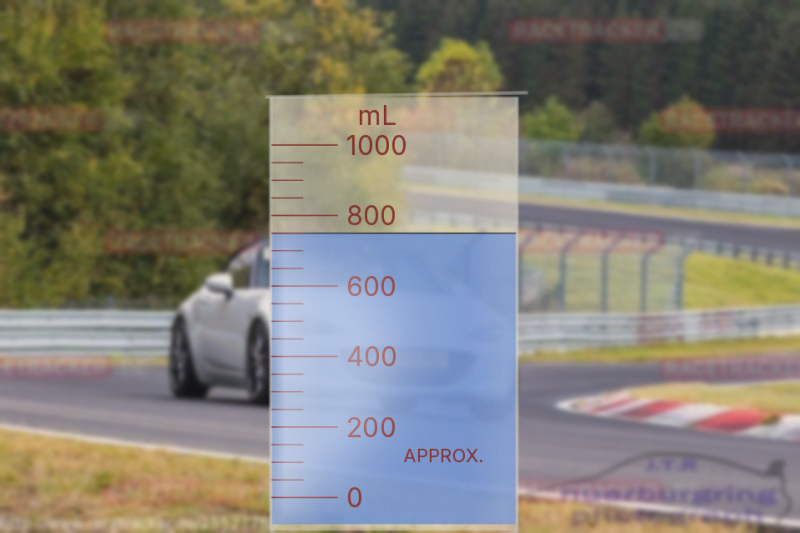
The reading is {"value": 750, "unit": "mL"}
